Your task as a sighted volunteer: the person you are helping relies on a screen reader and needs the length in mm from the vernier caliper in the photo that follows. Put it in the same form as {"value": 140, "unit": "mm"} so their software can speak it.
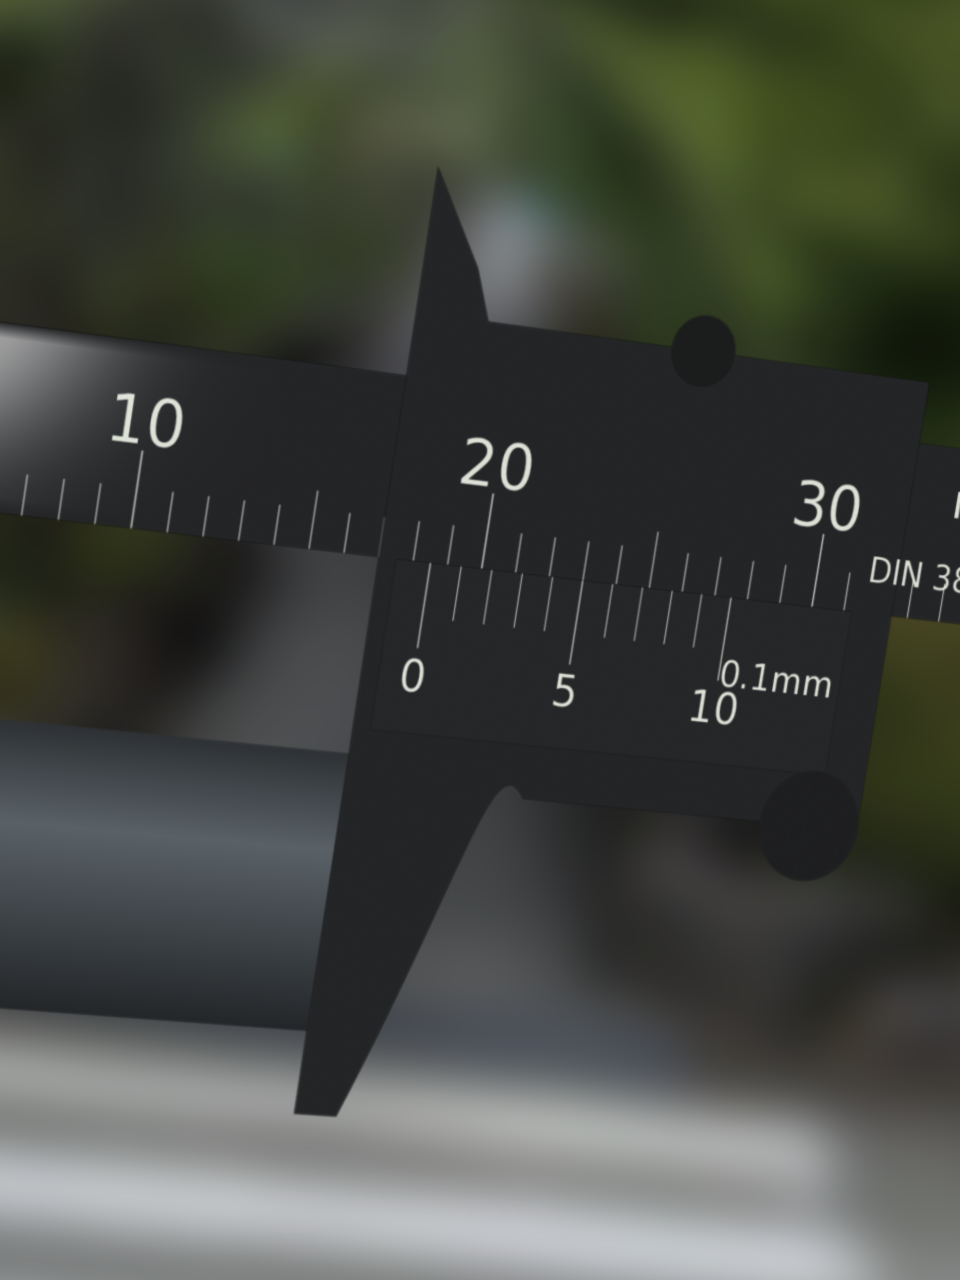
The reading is {"value": 18.5, "unit": "mm"}
